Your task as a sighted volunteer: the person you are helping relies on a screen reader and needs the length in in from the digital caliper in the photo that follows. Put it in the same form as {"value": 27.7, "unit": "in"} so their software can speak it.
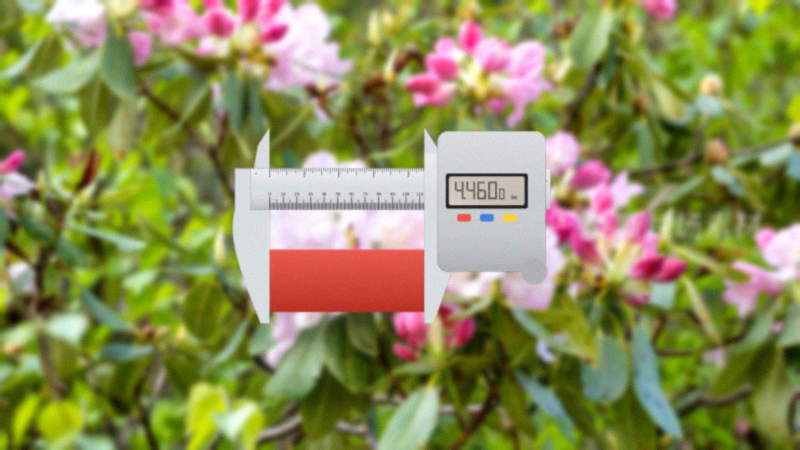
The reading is {"value": 4.4600, "unit": "in"}
